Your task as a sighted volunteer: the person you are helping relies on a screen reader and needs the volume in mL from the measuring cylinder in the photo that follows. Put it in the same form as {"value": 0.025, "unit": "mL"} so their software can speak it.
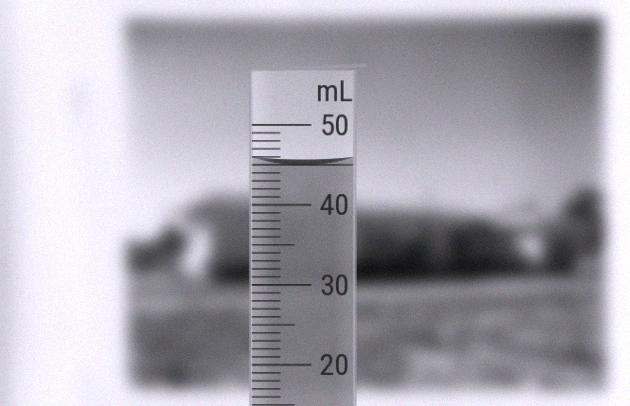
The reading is {"value": 45, "unit": "mL"}
